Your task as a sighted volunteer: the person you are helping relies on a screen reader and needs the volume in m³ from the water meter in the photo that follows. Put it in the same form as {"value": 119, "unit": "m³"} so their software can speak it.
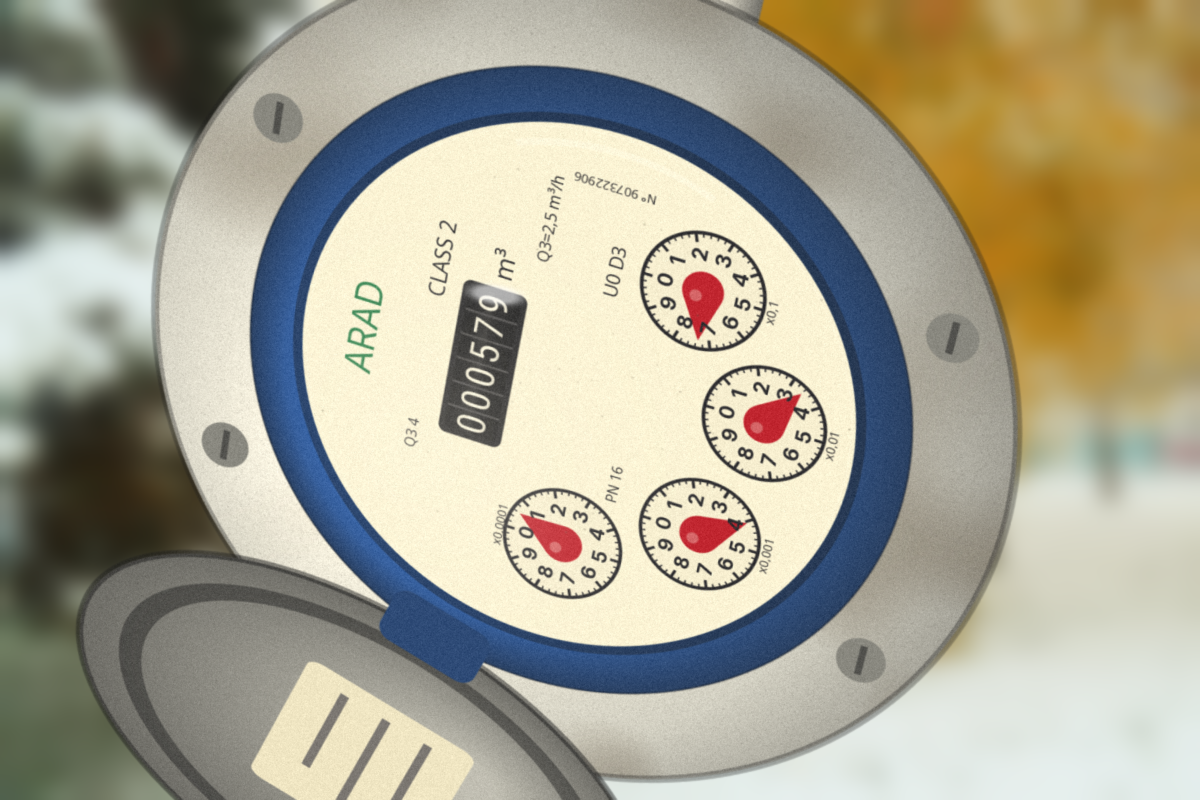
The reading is {"value": 579.7340, "unit": "m³"}
